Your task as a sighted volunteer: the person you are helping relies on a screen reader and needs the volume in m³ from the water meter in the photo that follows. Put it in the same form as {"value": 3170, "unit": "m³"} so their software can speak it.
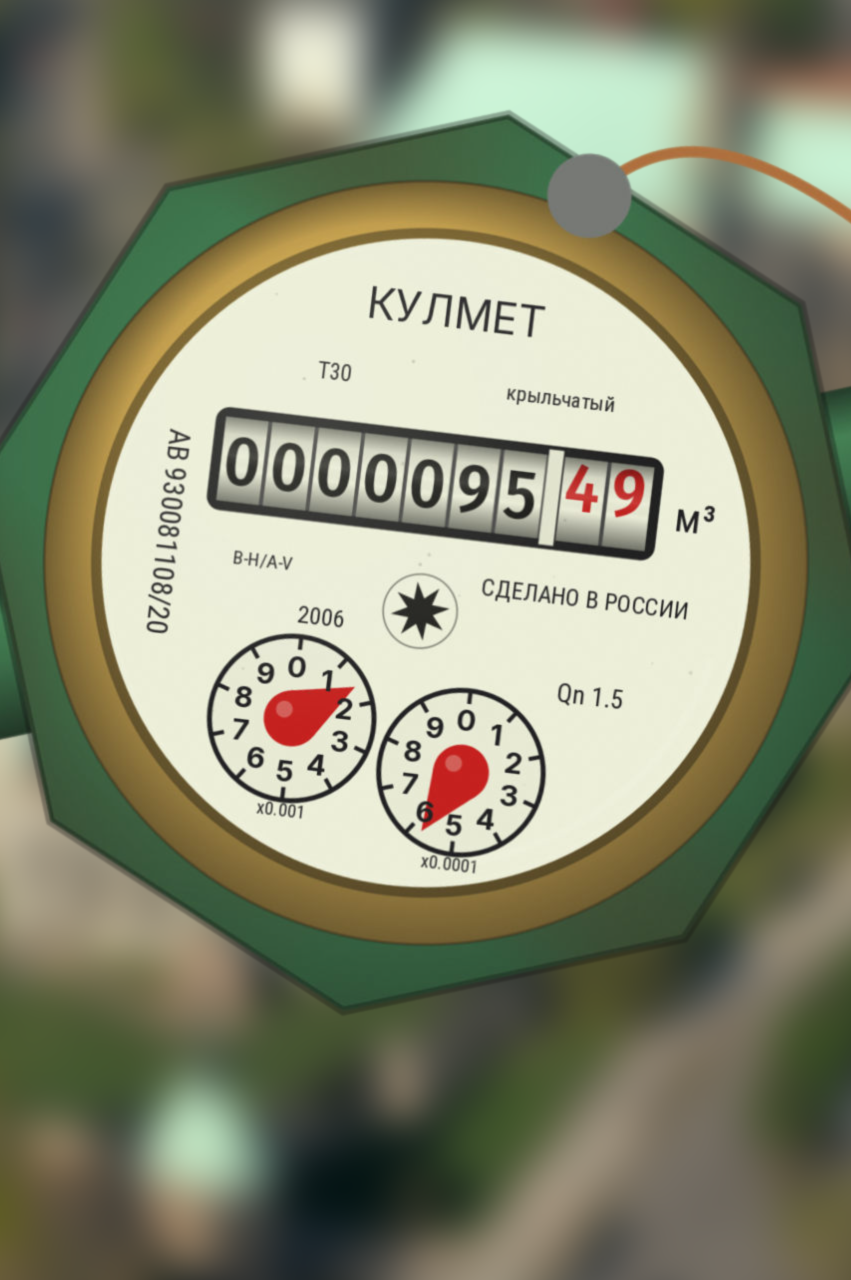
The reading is {"value": 95.4915, "unit": "m³"}
